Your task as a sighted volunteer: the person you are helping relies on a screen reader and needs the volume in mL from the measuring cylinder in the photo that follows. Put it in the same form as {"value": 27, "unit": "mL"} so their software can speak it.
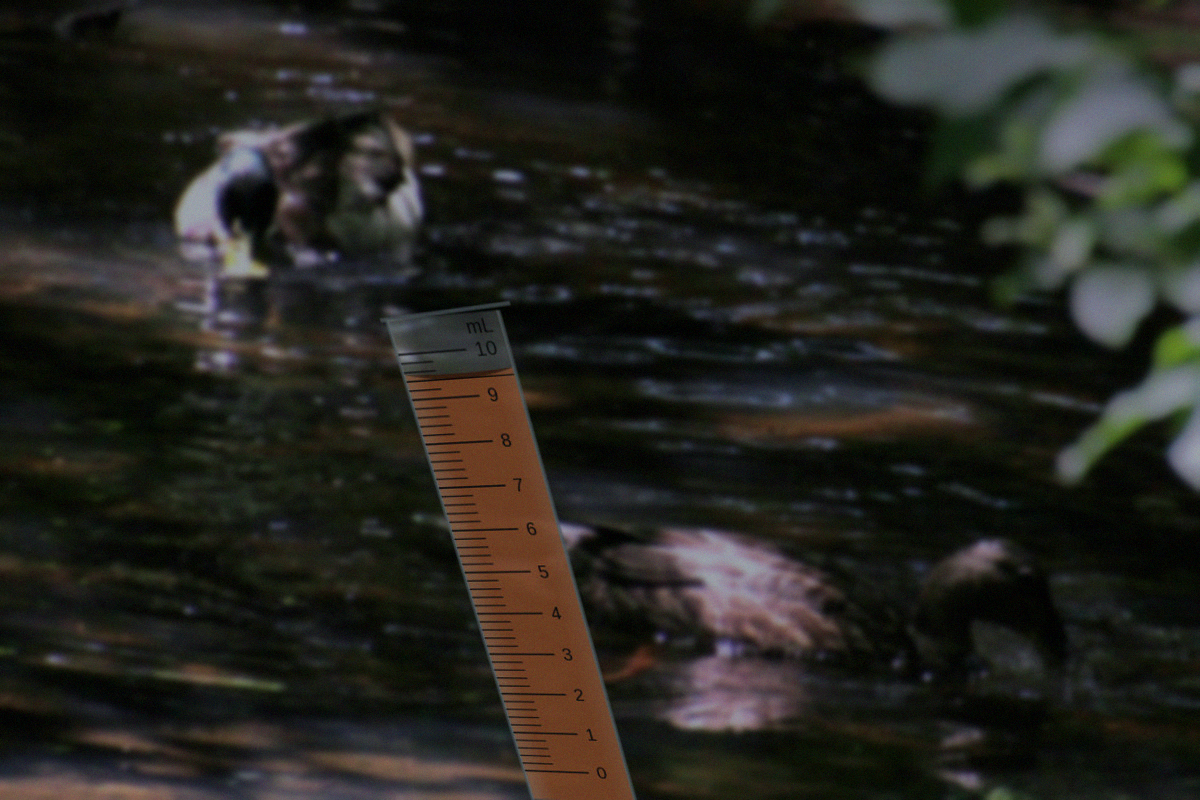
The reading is {"value": 9.4, "unit": "mL"}
